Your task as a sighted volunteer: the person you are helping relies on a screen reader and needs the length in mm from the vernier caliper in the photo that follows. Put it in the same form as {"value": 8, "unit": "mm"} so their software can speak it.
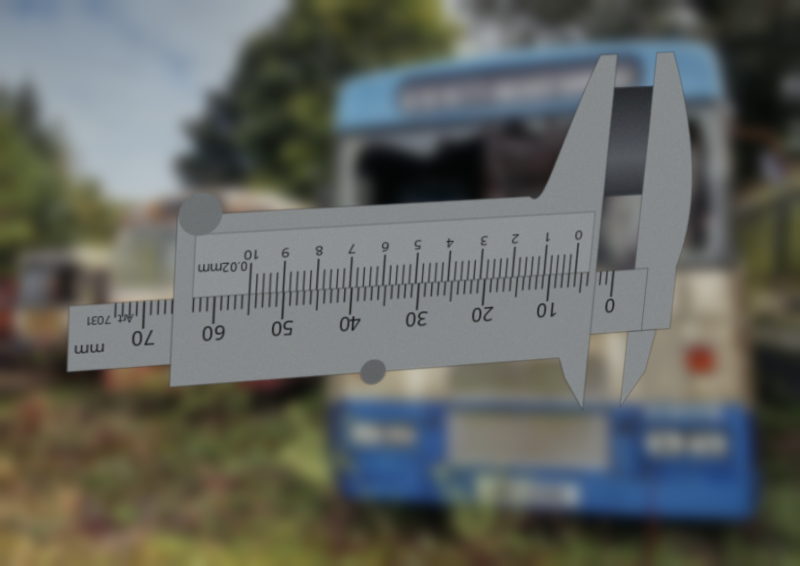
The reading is {"value": 6.0, "unit": "mm"}
